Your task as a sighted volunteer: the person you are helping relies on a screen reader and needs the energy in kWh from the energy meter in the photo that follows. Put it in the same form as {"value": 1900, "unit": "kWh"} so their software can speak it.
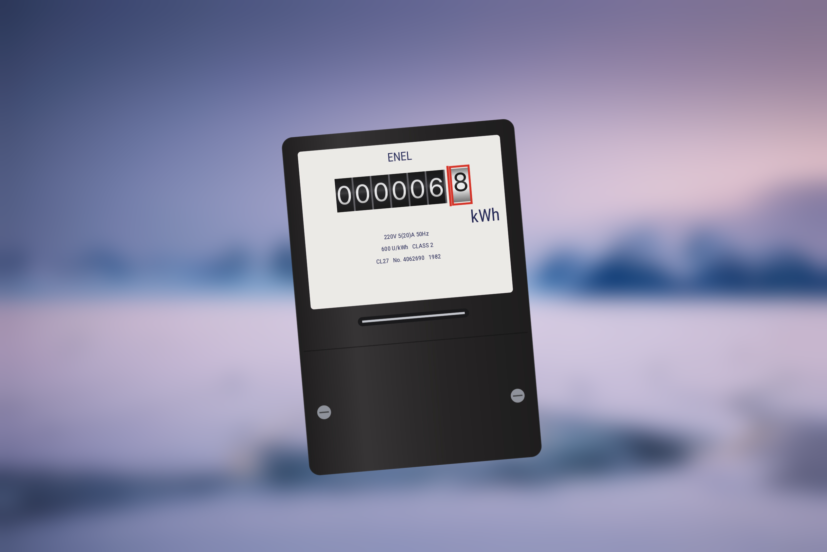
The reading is {"value": 6.8, "unit": "kWh"}
